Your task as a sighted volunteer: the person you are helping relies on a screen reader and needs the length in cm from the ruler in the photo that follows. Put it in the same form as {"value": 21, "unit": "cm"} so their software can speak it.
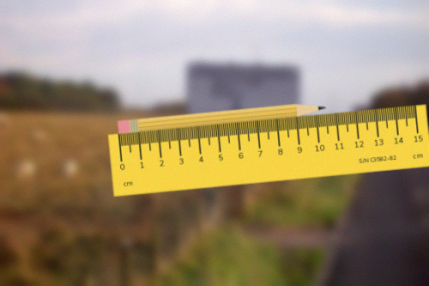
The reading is {"value": 10.5, "unit": "cm"}
